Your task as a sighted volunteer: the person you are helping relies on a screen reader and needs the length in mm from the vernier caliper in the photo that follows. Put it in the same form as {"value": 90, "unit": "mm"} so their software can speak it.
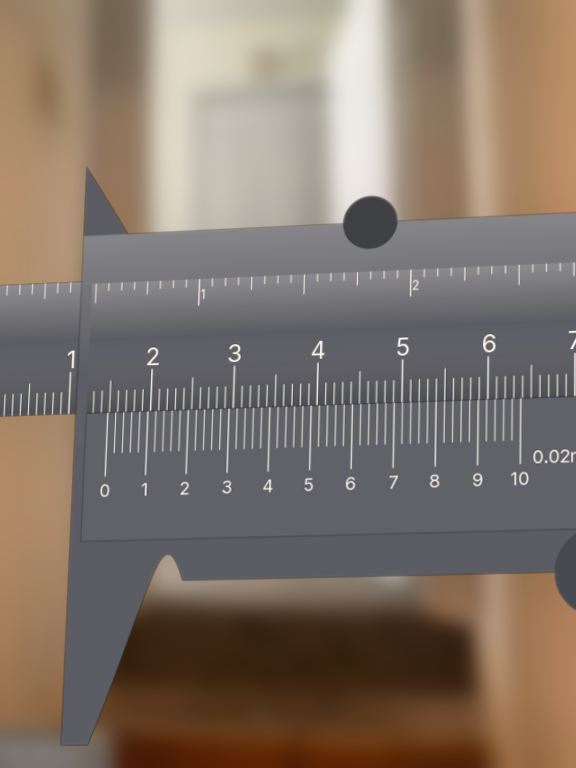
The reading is {"value": 14.8, "unit": "mm"}
